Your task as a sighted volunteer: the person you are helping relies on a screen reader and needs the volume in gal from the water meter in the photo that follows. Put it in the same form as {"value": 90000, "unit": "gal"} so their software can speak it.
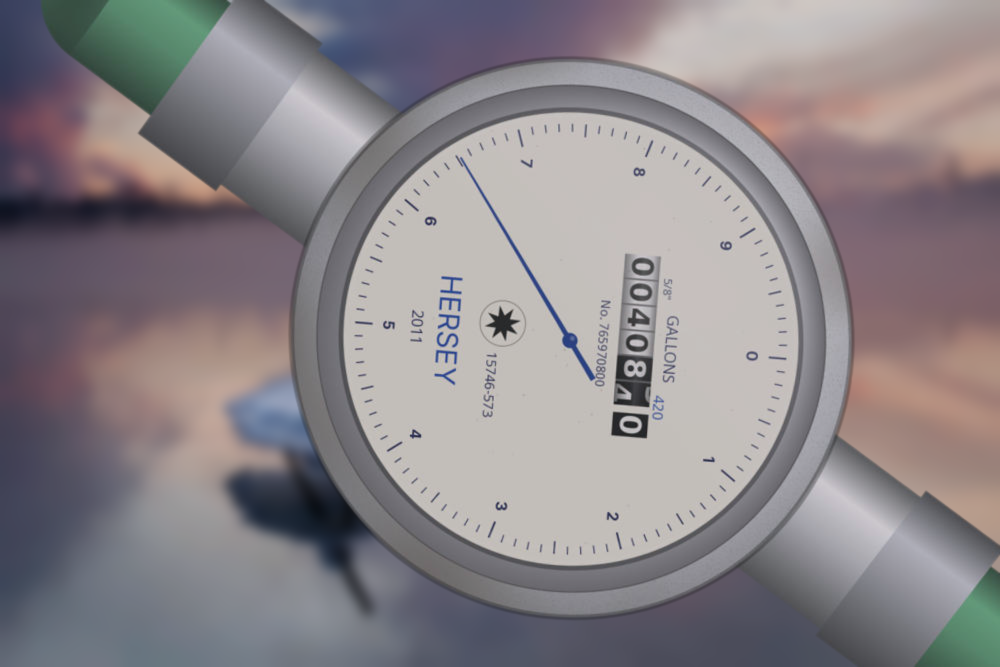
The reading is {"value": 40836.5, "unit": "gal"}
